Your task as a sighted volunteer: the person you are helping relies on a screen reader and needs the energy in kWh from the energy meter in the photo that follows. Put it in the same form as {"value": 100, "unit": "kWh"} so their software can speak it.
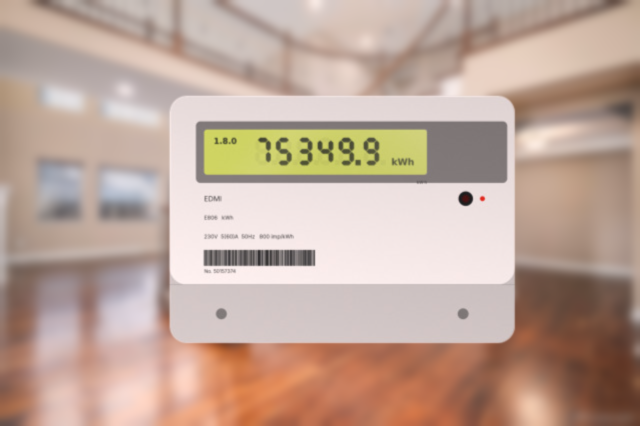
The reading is {"value": 75349.9, "unit": "kWh"}
